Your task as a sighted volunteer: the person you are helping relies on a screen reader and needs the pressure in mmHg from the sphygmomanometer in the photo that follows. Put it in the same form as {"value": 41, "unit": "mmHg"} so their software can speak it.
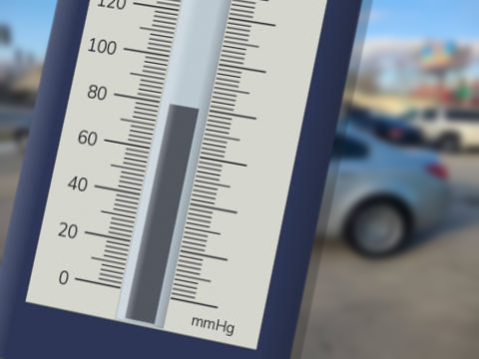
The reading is {"value": 80, "unit": "mmHg"}
